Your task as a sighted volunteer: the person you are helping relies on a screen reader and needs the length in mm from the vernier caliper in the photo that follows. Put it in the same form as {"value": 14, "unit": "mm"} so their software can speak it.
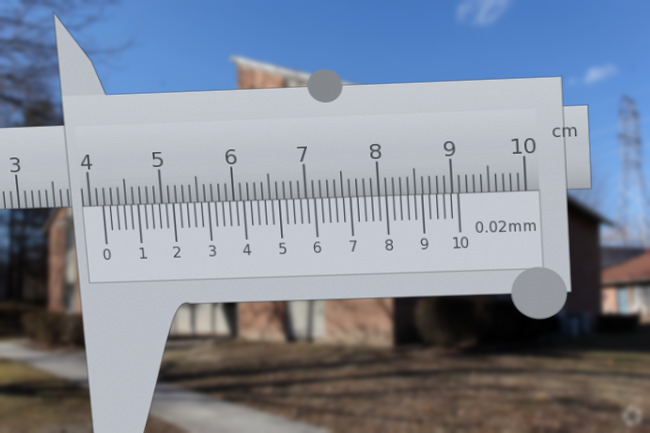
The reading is {"value": 41.8, "unit": "mm"}
